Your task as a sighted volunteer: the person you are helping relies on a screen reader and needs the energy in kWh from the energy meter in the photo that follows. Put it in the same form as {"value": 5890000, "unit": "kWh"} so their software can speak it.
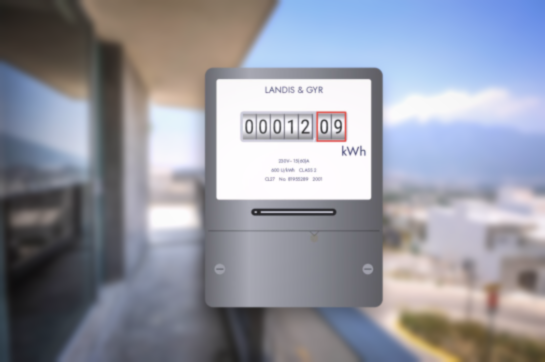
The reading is {"value": 12.09, "unit": "kWh"}
